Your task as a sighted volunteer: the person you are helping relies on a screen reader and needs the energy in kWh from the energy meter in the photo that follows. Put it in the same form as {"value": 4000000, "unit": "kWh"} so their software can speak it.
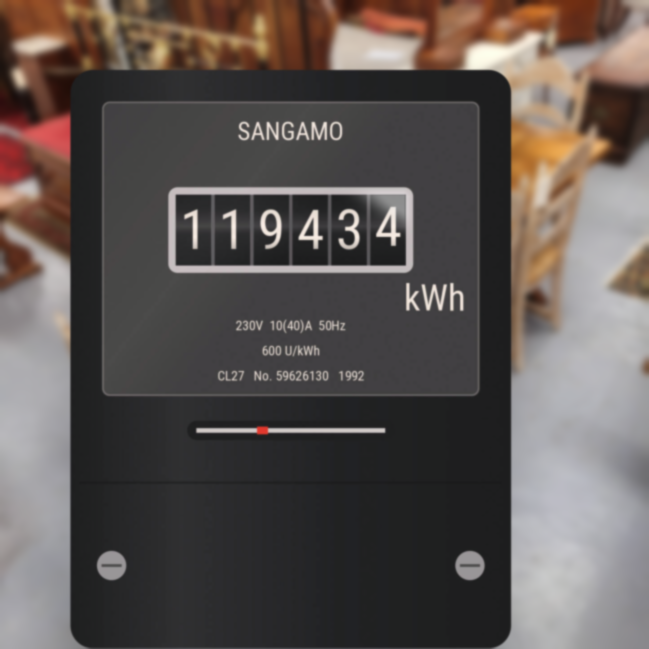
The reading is {"value": 119434, "unit": "kWh"}
